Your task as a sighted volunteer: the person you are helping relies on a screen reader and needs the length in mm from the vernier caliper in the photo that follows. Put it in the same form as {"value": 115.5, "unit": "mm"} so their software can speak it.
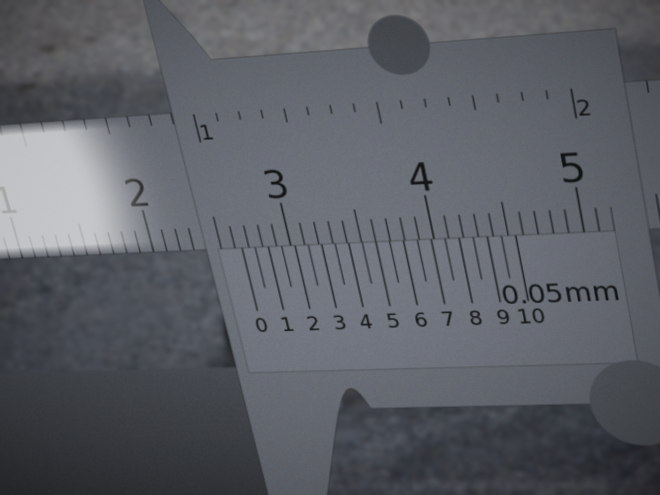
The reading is {"value": 26.5, "unit": "mm"}
